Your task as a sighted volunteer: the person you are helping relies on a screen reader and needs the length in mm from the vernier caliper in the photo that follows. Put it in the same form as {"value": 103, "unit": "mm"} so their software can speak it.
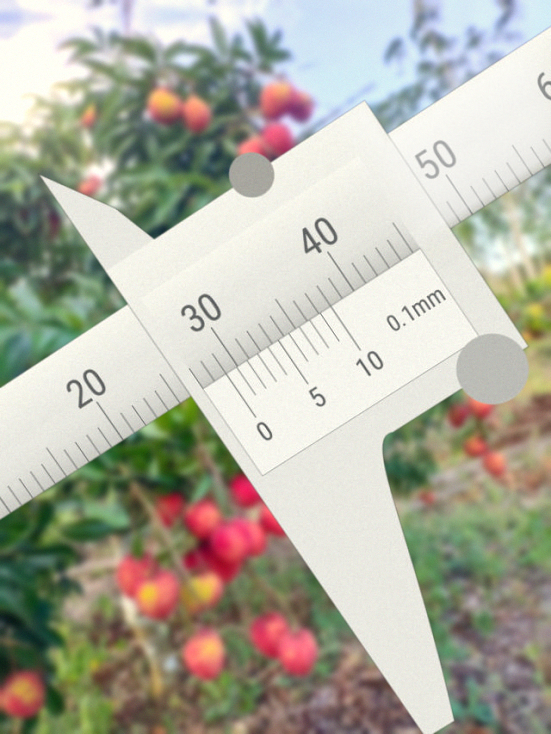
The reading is {"value": 29.0, "unit": "mm"}
